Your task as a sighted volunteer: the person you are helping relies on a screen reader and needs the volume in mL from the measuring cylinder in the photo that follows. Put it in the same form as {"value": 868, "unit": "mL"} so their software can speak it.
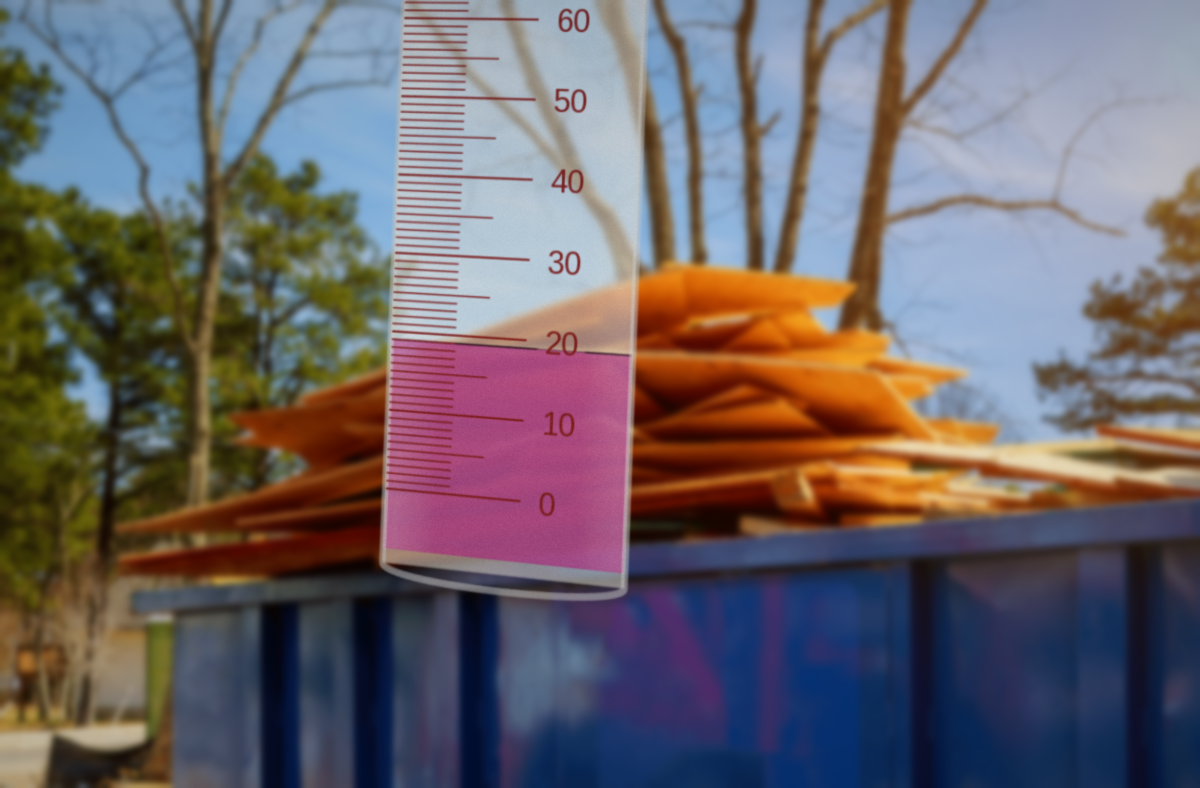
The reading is {"value": 19, "unit": "mL"}
